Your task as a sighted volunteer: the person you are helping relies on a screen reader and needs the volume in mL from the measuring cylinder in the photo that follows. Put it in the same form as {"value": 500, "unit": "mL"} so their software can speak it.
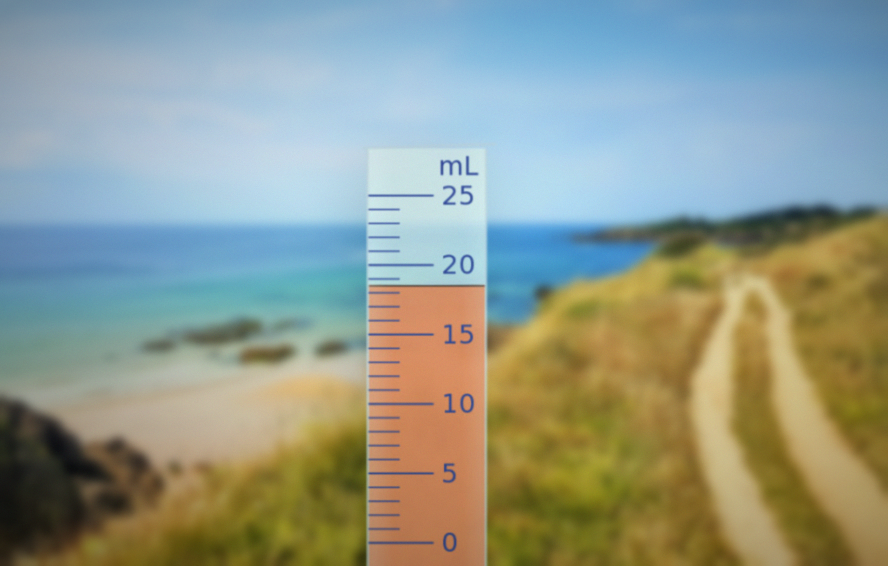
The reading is {"value": 18.5, "unit": "mL"}
